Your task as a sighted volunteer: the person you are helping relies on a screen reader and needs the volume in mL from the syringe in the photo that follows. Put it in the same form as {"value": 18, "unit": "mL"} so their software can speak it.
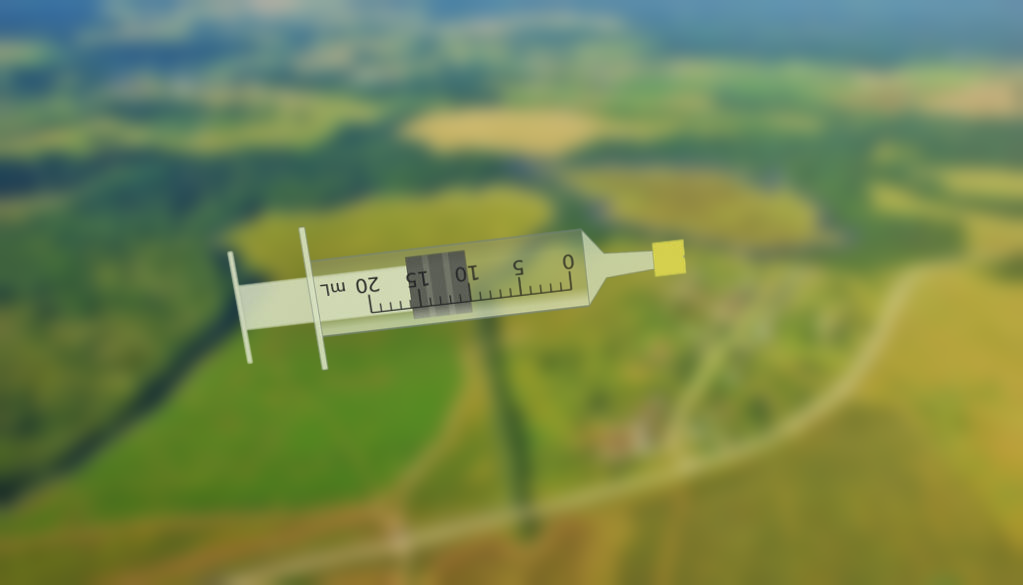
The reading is {"value": 10, "unit": "mL"}
